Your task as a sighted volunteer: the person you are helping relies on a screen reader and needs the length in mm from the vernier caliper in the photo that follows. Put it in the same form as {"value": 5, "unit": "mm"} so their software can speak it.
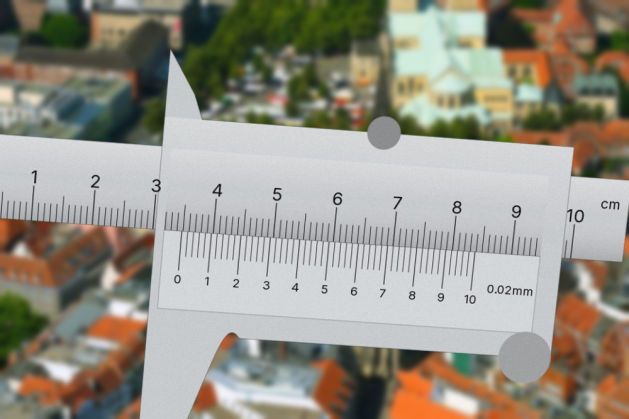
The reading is {"value": 34.8, "unit": "mm"}
